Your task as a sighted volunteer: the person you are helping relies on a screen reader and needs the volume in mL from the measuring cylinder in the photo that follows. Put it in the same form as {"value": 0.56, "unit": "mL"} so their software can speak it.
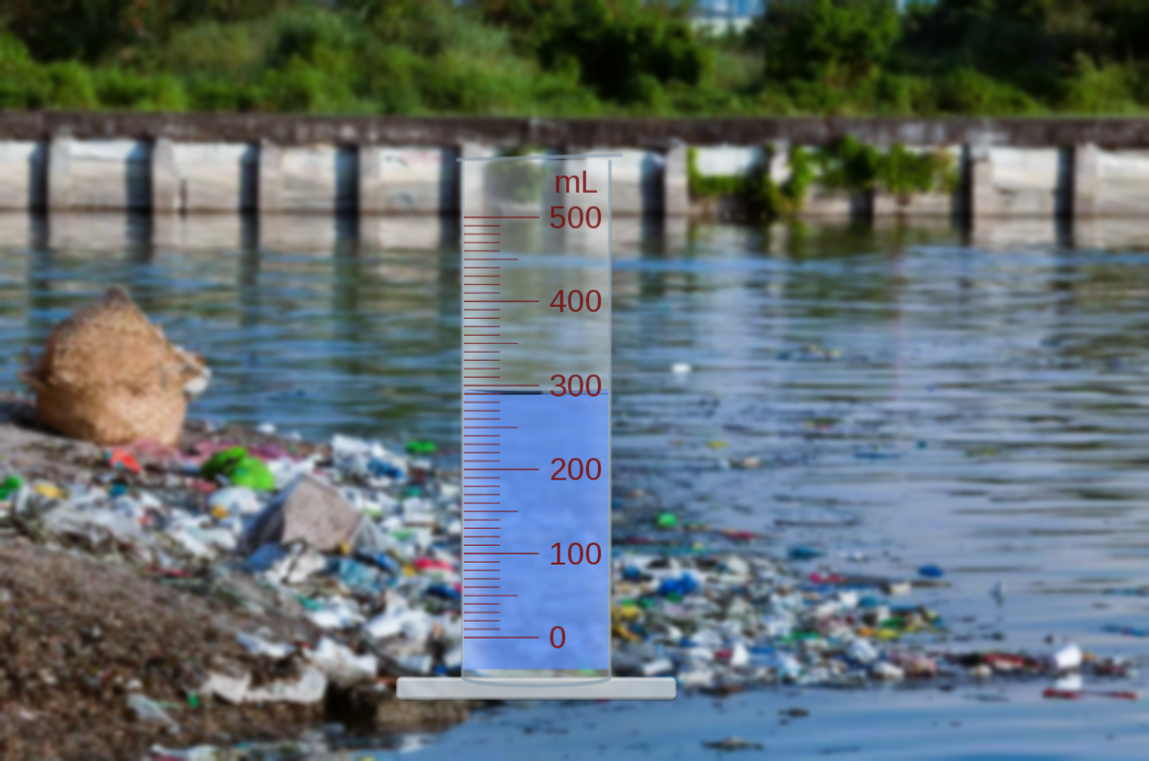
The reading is {"value": 290, "unit": "mL"}
